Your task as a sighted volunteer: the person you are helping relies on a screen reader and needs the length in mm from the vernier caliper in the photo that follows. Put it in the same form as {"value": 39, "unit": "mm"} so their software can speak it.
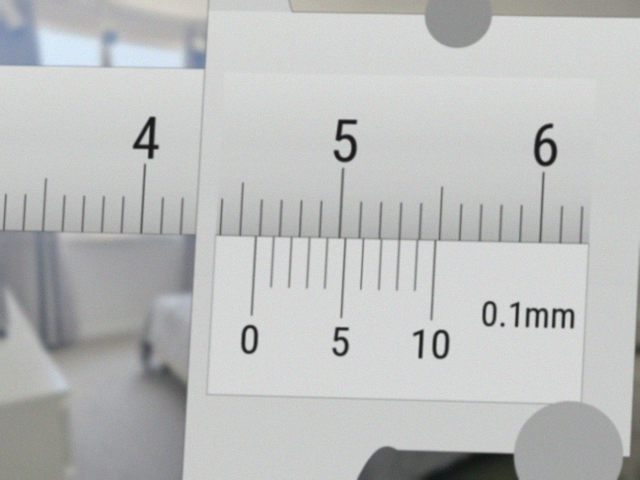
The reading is {"value": 45.8, "unit": "mm"}
